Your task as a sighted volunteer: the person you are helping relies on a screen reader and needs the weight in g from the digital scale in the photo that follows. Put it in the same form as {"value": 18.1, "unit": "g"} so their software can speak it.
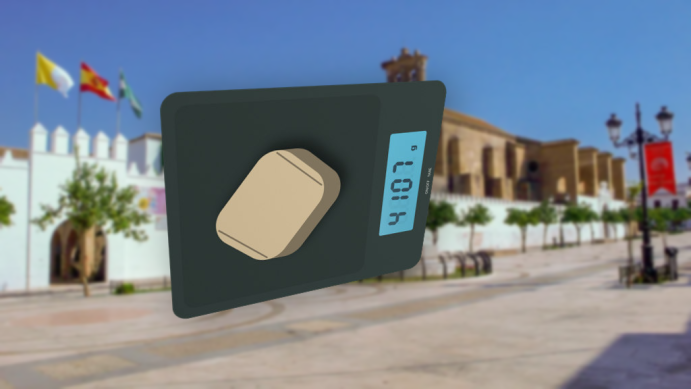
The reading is {"value": 4107, "unit": "g"}
